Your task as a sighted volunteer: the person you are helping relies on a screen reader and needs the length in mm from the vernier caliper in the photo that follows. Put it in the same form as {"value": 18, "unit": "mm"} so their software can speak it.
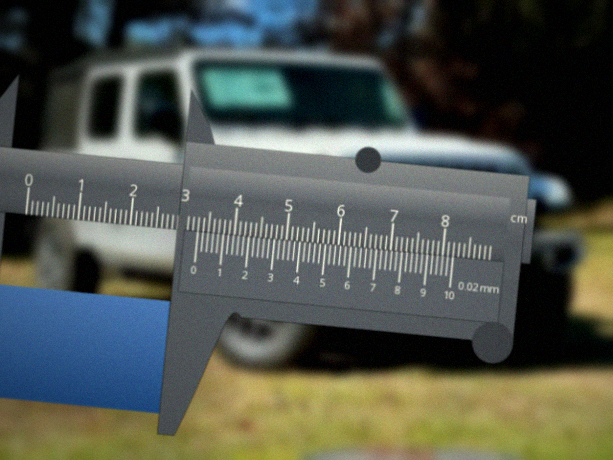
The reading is {"value": 33.0, "unit": "mm"}
